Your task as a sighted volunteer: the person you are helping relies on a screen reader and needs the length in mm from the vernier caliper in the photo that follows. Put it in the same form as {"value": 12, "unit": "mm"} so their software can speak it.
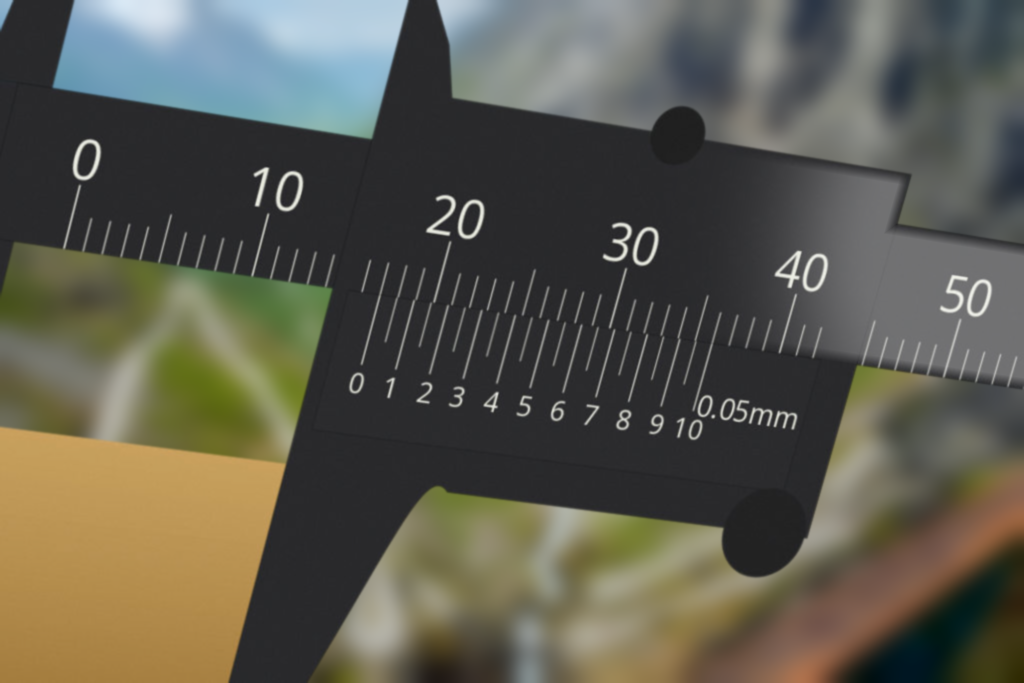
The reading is {"value": 17.0, "unit": "mm"}
